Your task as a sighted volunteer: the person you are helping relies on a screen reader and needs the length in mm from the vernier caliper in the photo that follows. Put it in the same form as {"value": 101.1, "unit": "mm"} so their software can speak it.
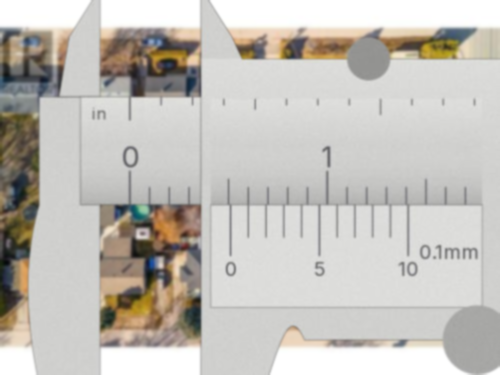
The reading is {"value": 5.1, "unit": "mm"}
